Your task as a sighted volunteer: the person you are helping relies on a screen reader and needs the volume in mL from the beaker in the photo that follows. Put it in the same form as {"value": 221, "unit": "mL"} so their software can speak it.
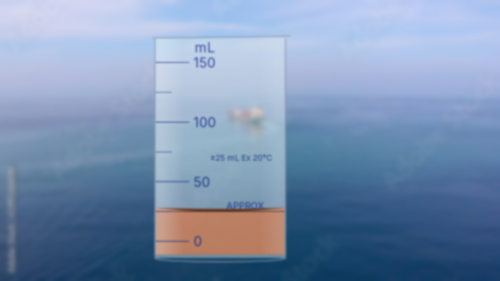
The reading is {"value": 25, "unit": "mL"}
